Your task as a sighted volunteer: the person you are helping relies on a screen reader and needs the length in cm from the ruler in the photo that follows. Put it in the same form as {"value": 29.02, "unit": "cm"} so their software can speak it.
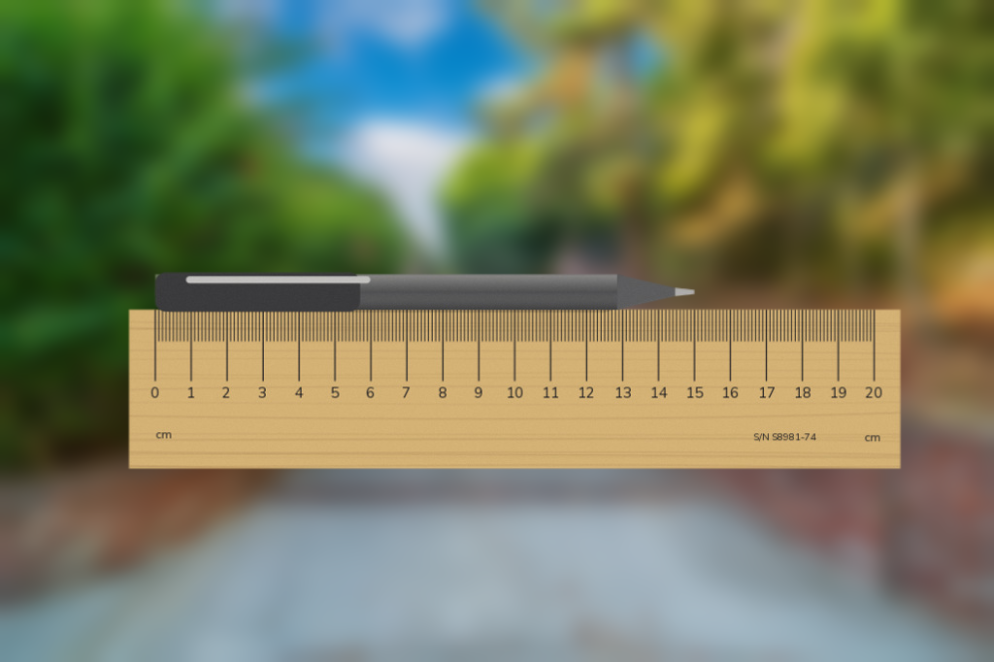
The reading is {"value": 15, "unit": "cm"}
